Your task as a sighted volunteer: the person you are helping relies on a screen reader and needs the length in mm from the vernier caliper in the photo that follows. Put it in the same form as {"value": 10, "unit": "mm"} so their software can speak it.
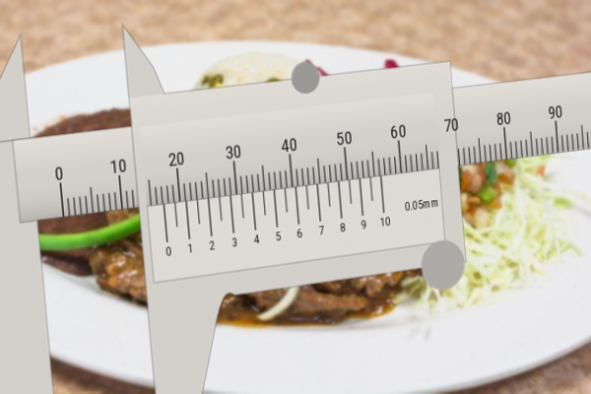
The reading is {"value": 17.2, "unit": "mm"}
